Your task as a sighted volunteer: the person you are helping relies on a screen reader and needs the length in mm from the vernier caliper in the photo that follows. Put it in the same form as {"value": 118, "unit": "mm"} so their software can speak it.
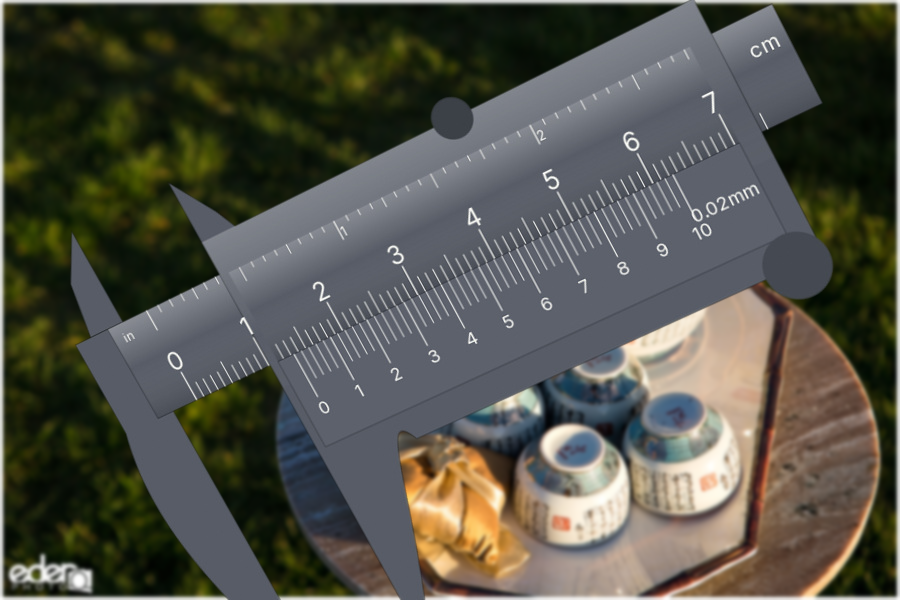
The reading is {"value": 13.4, "unit": "mm"}
